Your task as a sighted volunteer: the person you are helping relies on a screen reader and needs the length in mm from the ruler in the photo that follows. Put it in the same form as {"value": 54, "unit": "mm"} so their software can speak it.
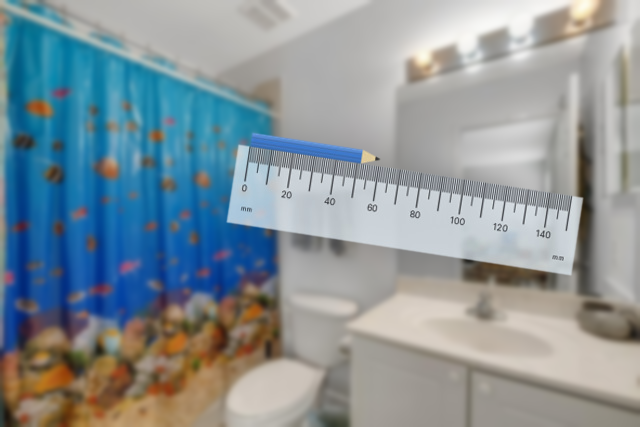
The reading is {"value": 60, "unit": "mm"}
